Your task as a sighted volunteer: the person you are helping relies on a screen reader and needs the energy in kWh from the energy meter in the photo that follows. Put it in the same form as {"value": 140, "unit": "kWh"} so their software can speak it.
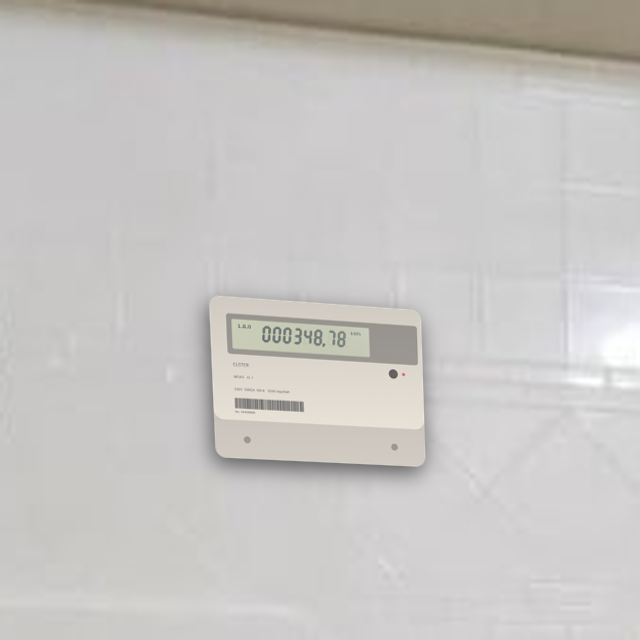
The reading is {"value": 348.78, "unit": "kWh"}
